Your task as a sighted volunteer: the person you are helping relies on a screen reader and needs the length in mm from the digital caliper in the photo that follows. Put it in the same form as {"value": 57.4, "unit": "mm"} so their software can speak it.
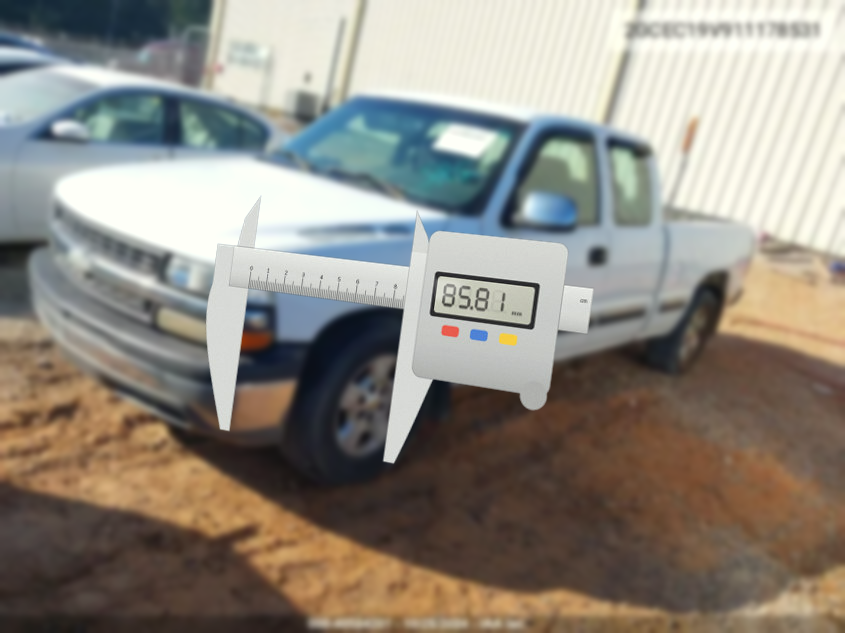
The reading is {"value": 85.81, "unit": "mm"}
